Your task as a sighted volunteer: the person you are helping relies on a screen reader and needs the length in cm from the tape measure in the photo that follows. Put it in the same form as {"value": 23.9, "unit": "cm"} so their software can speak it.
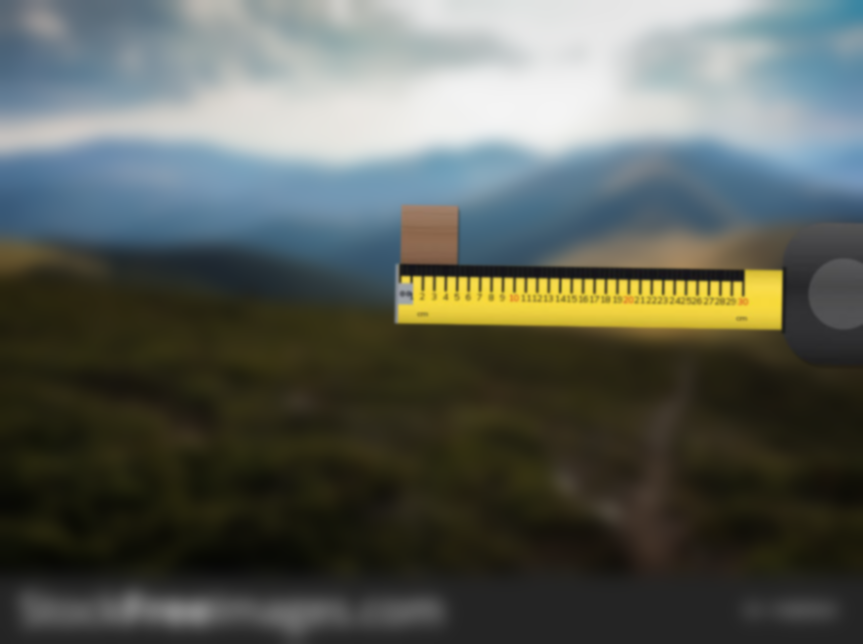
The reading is {"value": 5, "unit": "cm"}
